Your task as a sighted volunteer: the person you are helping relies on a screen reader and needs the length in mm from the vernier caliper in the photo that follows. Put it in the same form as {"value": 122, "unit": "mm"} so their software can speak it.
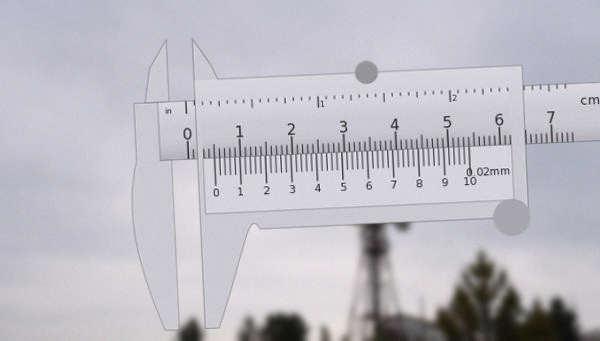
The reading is {"value": 5.0, "unit": "mm"}
